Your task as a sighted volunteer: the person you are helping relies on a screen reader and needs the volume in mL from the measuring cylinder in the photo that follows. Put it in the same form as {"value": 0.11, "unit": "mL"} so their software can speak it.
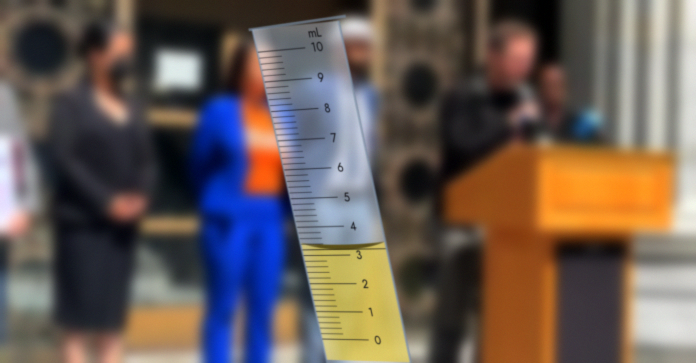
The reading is {"value": 3.2, "unit": "mL"}
